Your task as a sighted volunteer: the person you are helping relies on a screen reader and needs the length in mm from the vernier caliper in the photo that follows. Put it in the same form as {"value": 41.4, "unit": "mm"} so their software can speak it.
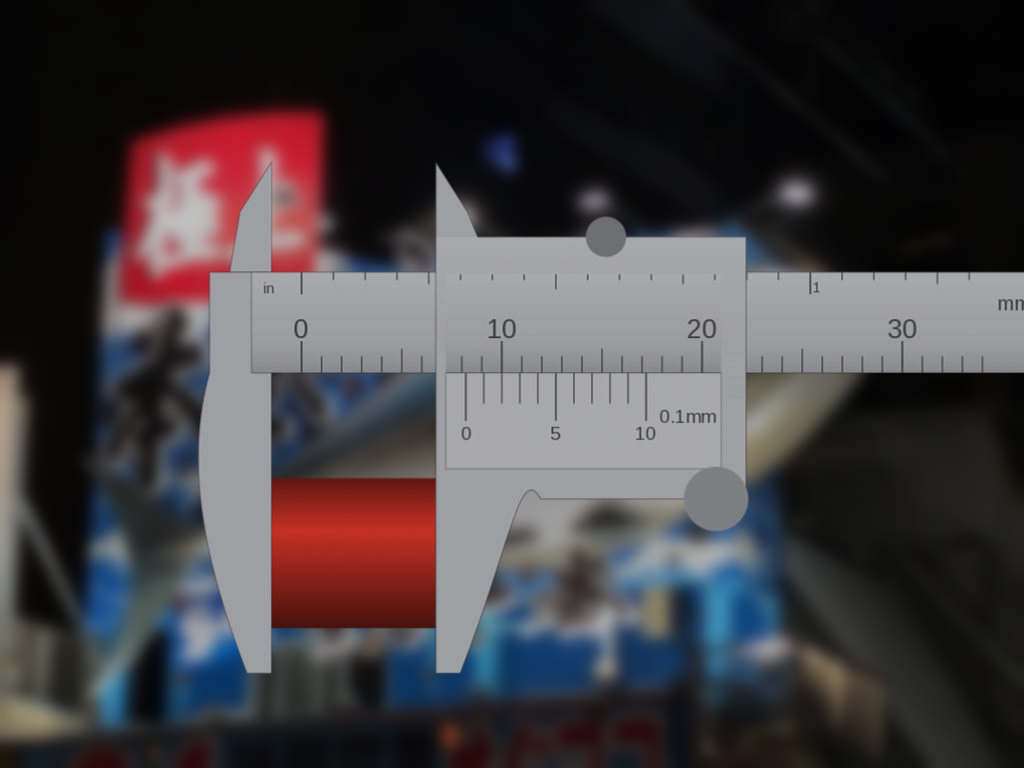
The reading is {"value": 8.2, "unit": "mm"}
